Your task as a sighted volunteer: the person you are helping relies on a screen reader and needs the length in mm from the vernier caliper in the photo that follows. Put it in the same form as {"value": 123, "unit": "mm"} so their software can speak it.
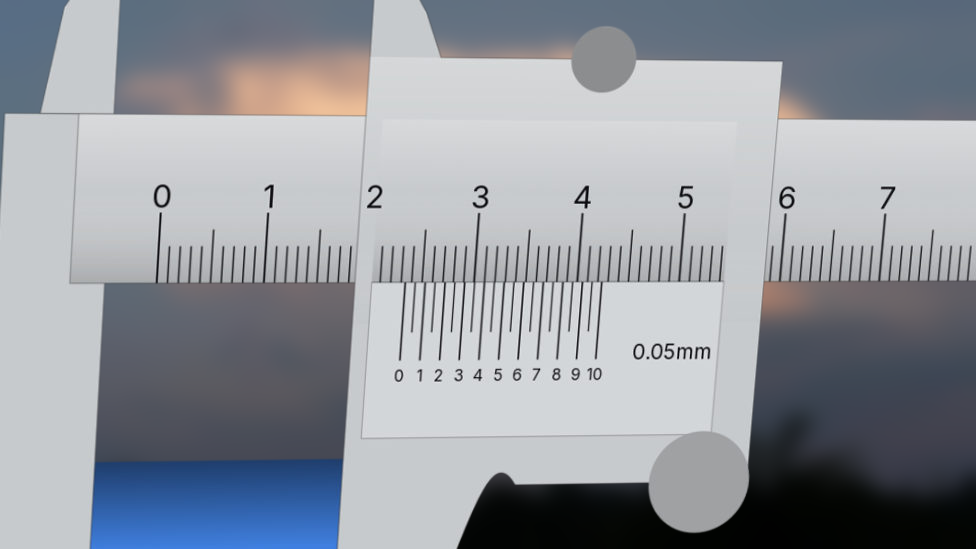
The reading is {"value": 23.4, "unit": "mm"}
